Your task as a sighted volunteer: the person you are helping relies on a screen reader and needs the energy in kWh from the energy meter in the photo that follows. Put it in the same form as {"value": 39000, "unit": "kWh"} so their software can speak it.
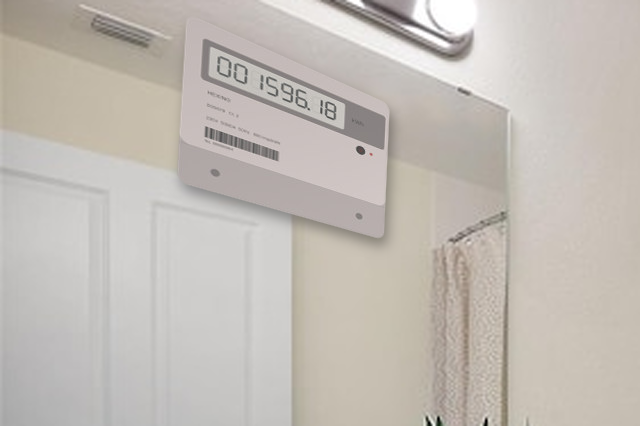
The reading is {"value": 1596.18, "unit": "kWh"}
